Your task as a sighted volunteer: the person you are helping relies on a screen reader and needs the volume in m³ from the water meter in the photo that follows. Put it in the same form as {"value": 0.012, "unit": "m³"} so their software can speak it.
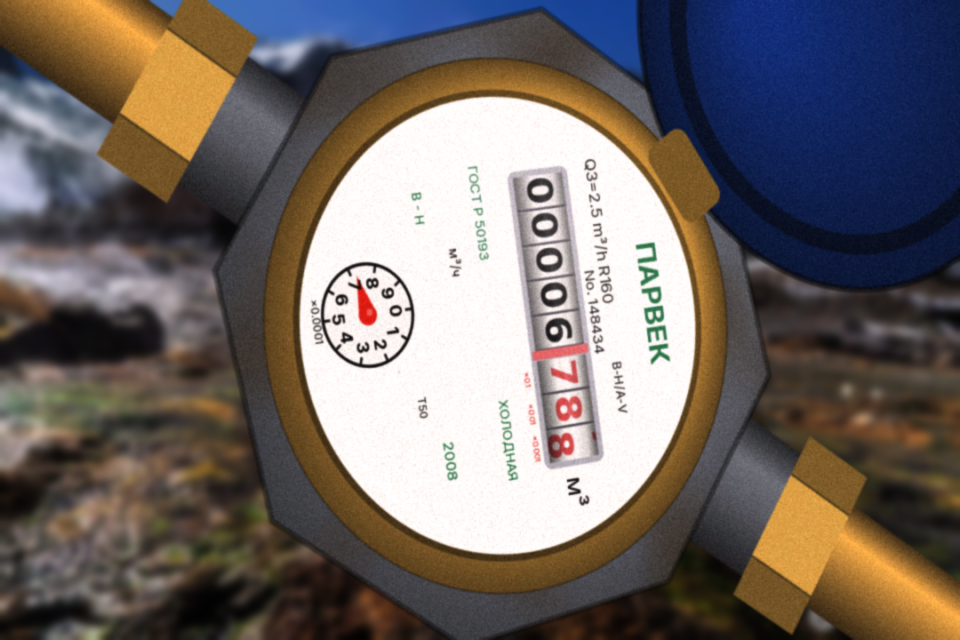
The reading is {"value": 6.7877, "unit": "m³"}
